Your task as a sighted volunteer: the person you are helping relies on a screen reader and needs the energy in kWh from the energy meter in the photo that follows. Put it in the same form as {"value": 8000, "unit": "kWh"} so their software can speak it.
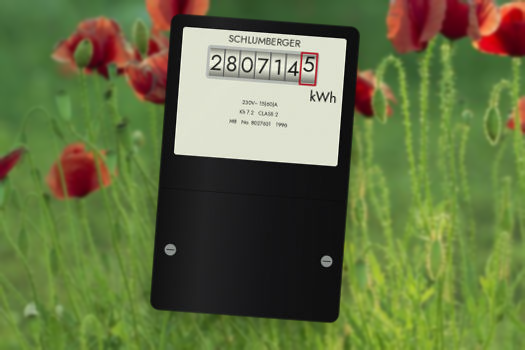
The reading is {"value": 280714.5, "unit": "kWh"}
